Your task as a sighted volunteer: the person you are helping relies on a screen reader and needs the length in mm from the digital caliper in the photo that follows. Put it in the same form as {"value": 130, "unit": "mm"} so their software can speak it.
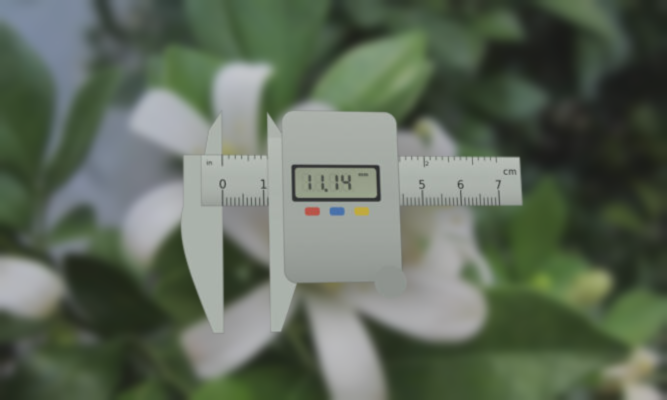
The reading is {"value": 11.14, "unit": "mm"}
